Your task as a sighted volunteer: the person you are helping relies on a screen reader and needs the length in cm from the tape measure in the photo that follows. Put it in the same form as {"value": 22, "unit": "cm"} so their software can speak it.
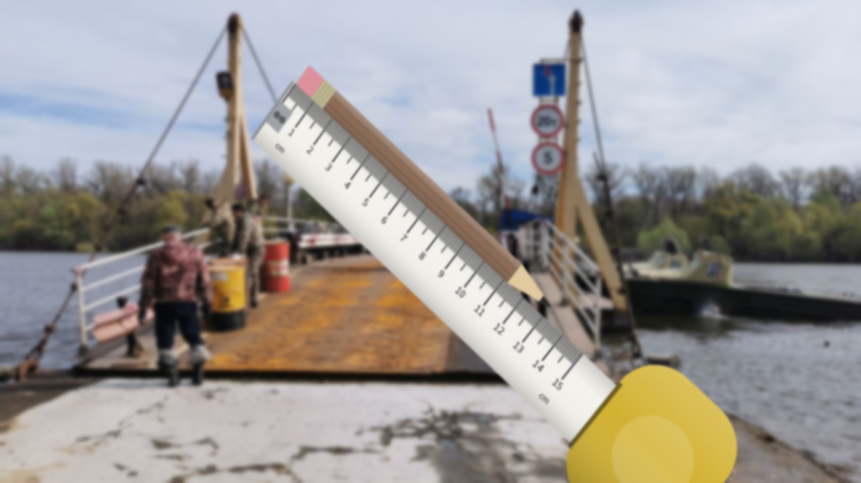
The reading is {"value": 13, "unit": "cm"}
